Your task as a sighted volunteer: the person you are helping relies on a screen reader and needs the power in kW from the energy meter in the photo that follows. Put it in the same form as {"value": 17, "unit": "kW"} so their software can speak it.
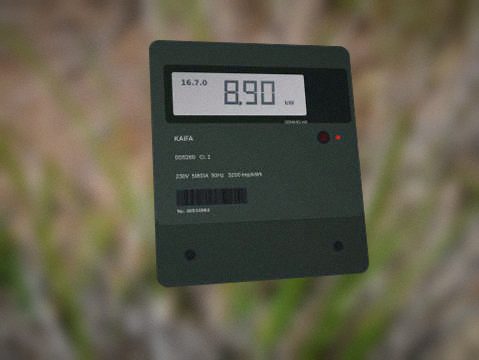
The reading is {"value": 8.90, "unit": "kW"}
